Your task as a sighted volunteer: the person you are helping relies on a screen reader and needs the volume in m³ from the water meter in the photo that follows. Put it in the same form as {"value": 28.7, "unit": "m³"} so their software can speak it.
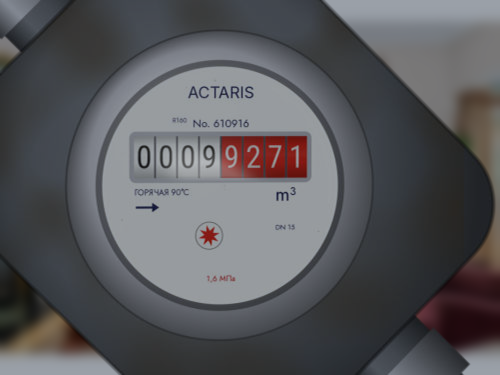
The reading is {"value": 9.9271, "unit": "m³"}
